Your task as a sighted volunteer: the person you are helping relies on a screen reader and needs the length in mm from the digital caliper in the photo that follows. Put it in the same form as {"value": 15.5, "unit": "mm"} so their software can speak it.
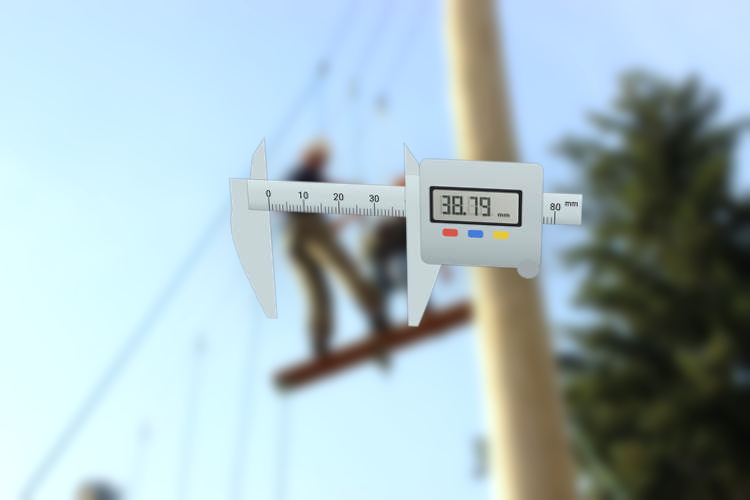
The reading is {"value": 38.79, "unit": "mm"}
